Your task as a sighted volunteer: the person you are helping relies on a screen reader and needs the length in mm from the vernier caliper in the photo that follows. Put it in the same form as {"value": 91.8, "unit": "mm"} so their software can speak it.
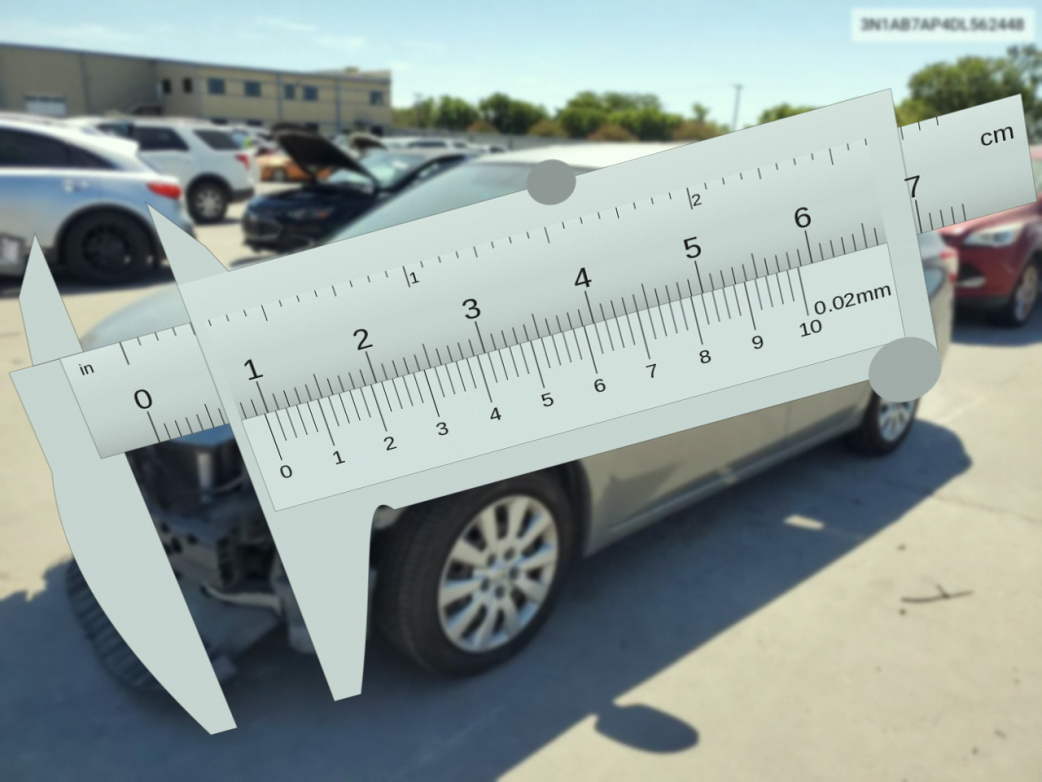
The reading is {"value": 9.7, "unit": "mm"}
